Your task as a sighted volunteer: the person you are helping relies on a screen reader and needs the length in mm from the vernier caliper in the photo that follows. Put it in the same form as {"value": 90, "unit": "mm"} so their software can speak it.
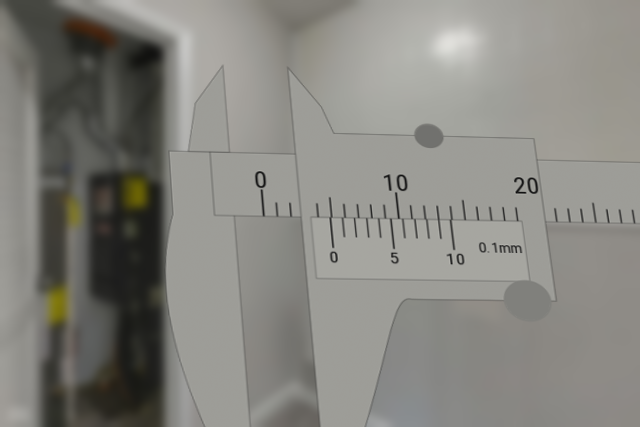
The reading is {"value": 4.9, "unit": "mm"}
